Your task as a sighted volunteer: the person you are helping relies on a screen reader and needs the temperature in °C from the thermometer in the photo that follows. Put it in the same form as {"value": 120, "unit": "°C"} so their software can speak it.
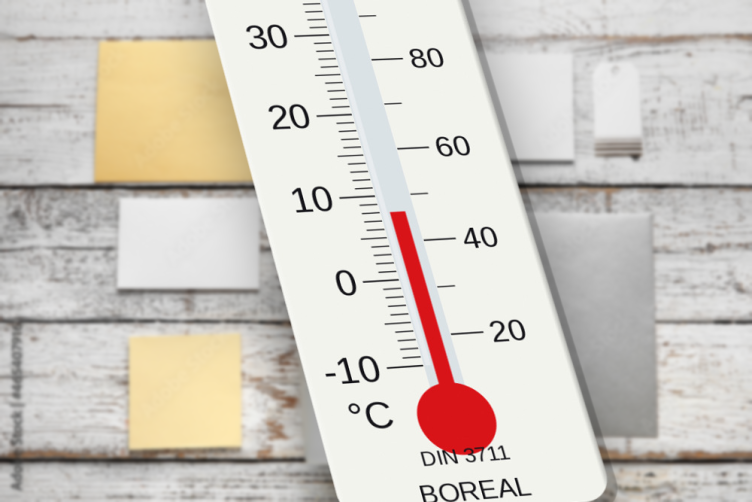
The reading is {"value": 8, "unit": "°C"}
